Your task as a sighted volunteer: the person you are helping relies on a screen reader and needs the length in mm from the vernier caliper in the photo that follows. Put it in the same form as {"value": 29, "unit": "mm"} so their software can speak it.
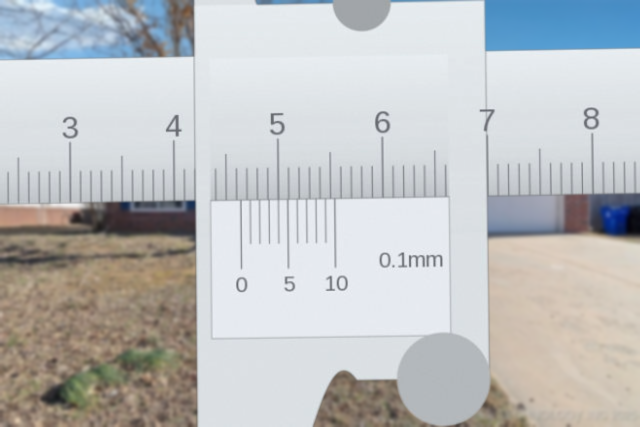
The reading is {"value": 46.4, "unit": "mm"}
